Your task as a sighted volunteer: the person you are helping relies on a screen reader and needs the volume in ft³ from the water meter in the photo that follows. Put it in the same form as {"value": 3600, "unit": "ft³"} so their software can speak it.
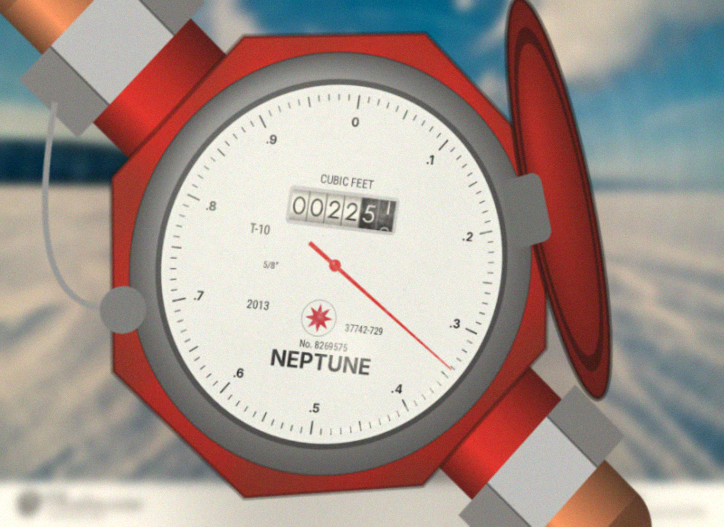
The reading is {"value": 2251.34, "unit": "ft³"}
